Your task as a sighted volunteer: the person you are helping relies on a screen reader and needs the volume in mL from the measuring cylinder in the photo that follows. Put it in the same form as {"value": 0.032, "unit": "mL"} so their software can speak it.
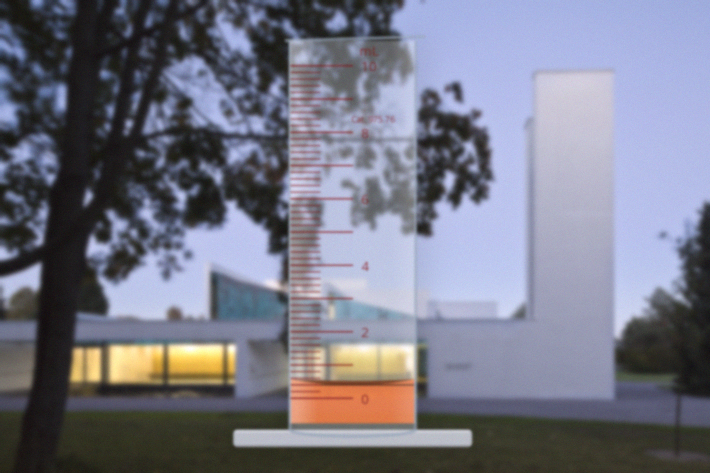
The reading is {"value": 0.4, "unit": "mL"}
